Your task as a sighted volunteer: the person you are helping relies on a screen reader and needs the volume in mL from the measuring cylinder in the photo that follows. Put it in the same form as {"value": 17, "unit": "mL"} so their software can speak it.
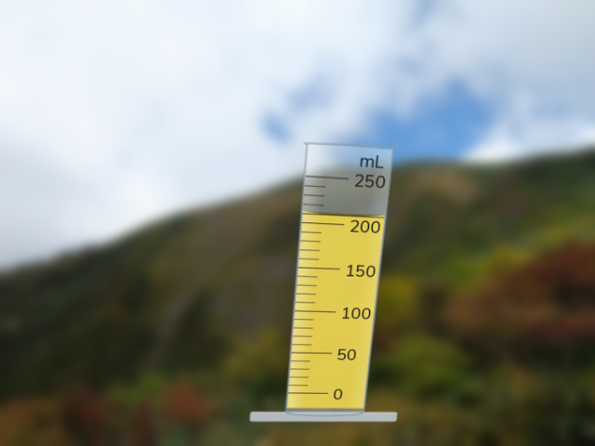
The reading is {"value": 210, "unit": "mL"}
